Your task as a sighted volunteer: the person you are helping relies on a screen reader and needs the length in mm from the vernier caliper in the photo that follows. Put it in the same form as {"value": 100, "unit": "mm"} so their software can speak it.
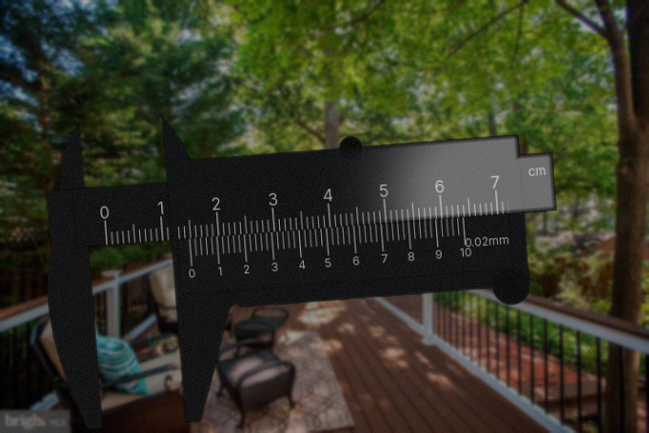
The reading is {"value": 14.8, "unit": "mm"}
